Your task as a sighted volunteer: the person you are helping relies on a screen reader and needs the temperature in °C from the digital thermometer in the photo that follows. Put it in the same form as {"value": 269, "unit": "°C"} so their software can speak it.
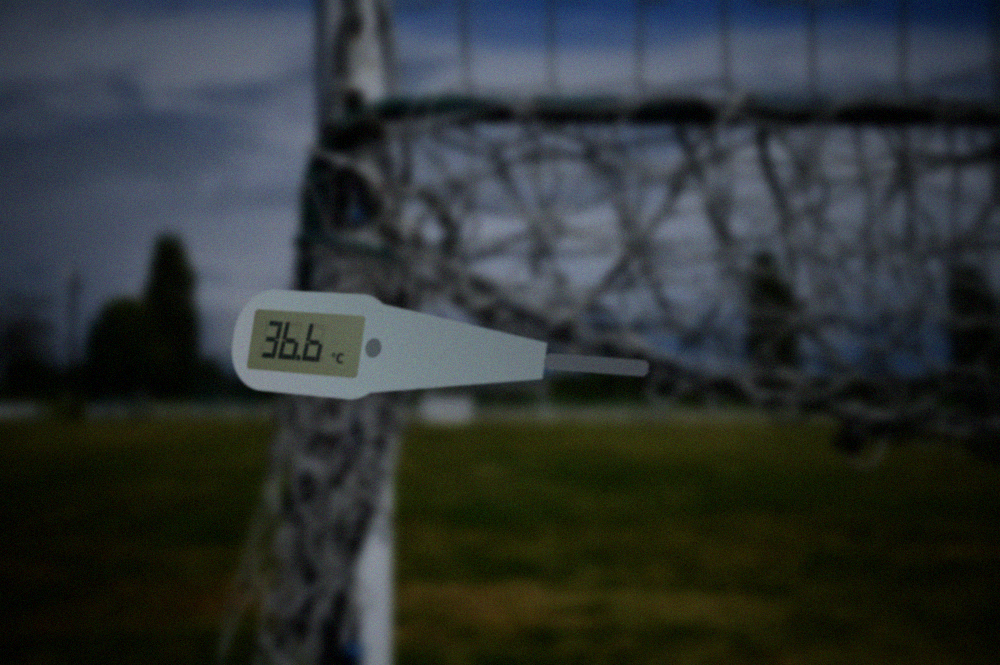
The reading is {"value": 36.6, "unit": "°C"}
